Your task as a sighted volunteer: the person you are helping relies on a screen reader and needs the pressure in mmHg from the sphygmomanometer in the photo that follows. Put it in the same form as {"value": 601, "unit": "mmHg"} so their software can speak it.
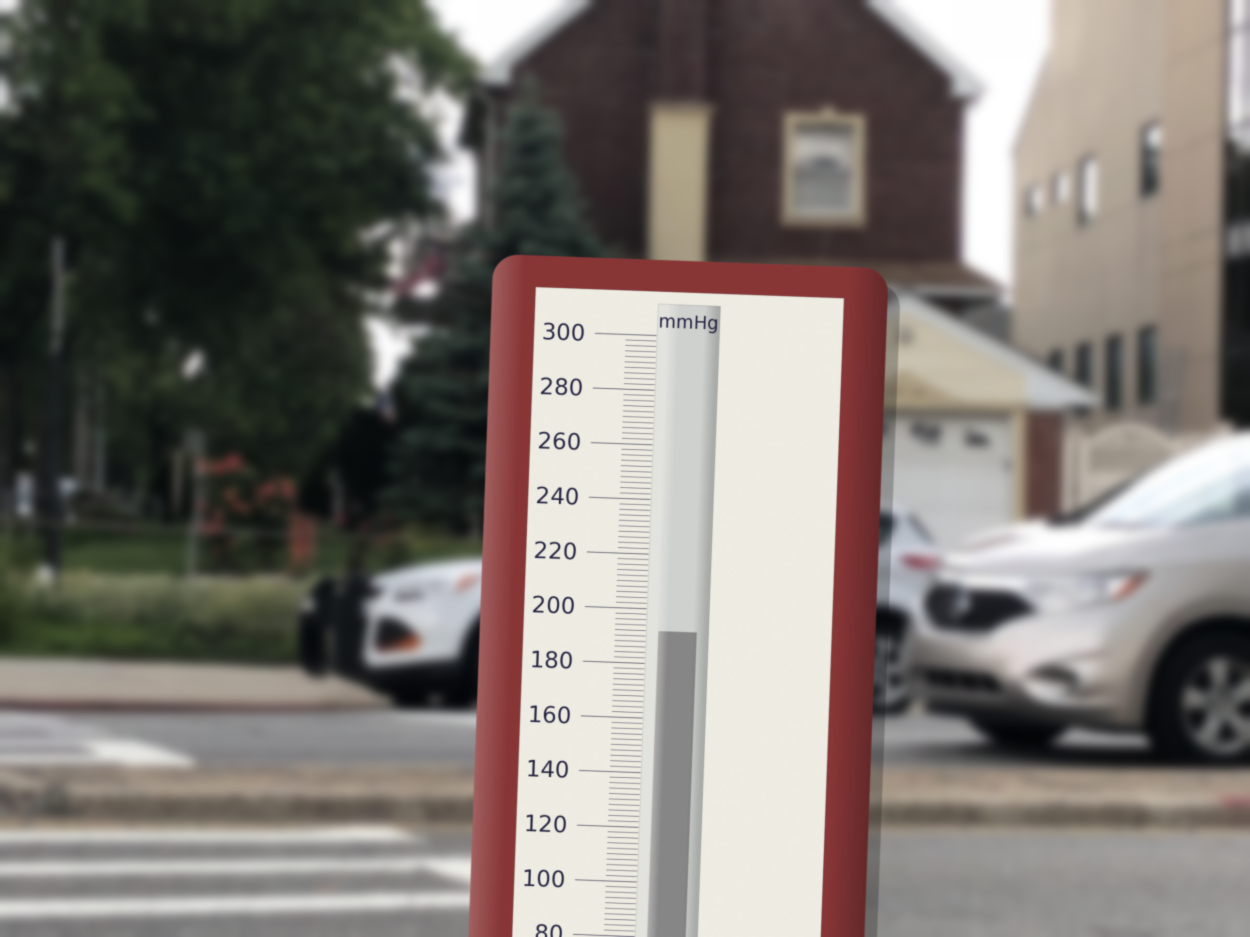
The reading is {"value": 192, "unit": "mmHg"}
